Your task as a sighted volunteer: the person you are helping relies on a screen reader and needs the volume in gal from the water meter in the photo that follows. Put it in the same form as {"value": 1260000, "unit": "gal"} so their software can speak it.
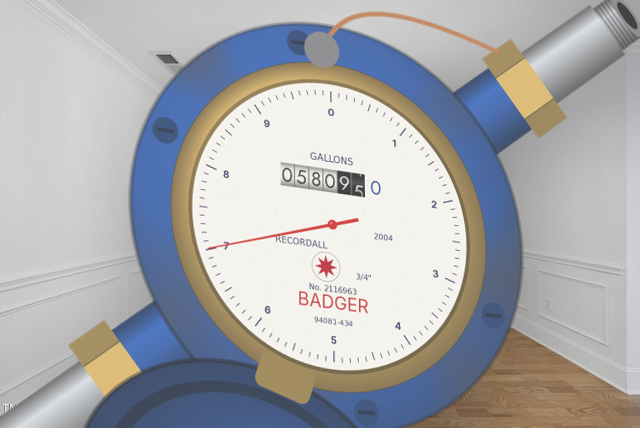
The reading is {"value": 580947.0, "unit": "gal"}
